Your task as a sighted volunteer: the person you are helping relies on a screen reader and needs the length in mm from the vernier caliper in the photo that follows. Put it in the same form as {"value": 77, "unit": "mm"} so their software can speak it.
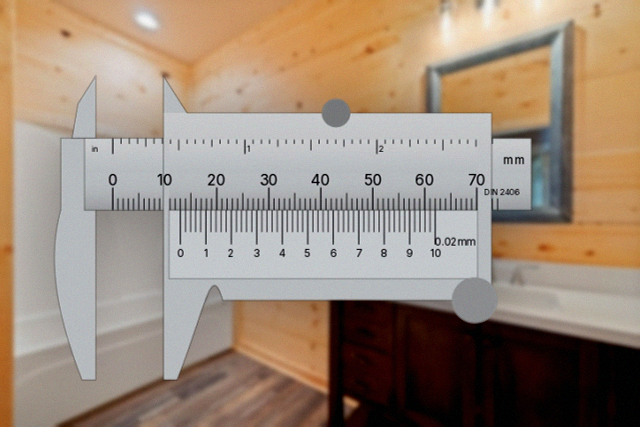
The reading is {"value": 13.0, "unit": "mm"}
